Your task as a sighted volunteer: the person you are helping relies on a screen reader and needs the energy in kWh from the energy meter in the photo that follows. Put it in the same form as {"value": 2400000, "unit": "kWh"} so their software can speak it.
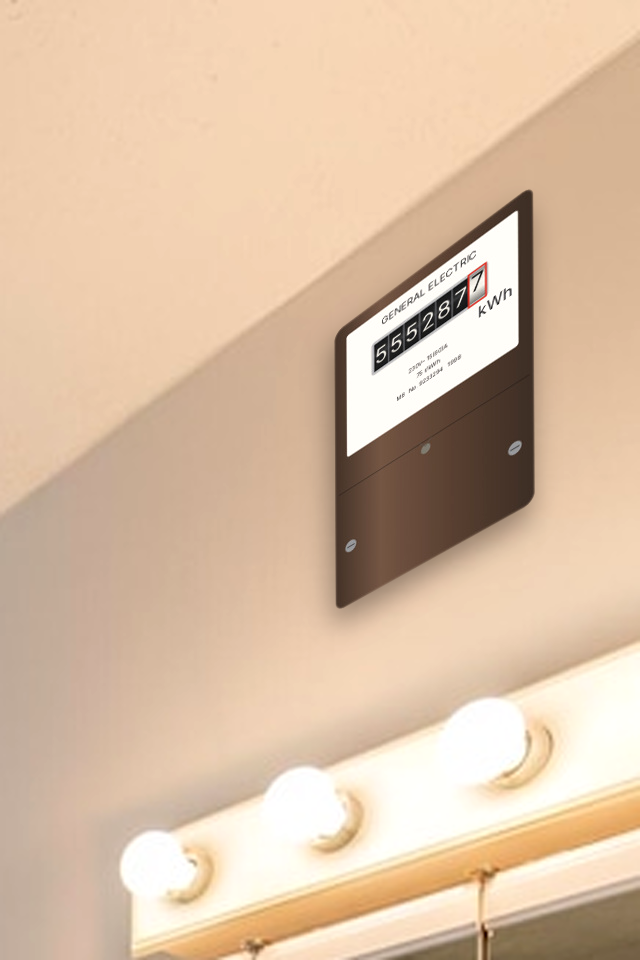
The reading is {"value": 555287.7, "unit": "kWh"}
